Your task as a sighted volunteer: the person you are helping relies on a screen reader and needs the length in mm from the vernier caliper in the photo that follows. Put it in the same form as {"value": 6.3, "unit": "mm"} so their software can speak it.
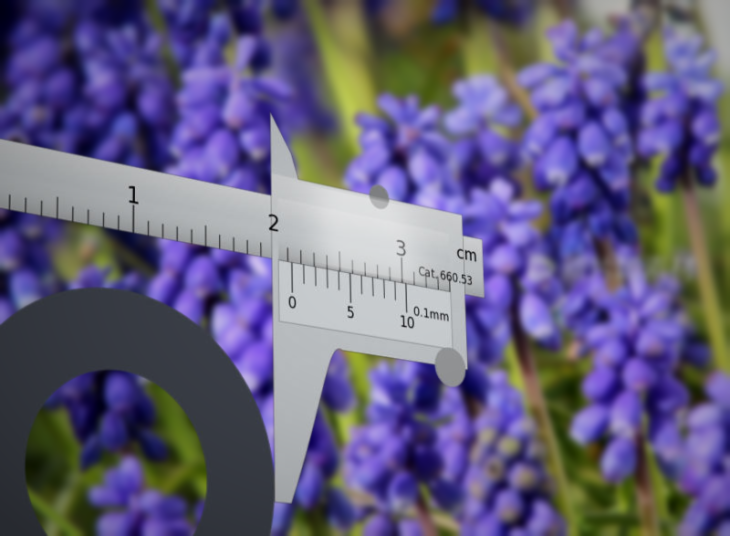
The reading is {"value": 21.3, "unit": "mm"}
